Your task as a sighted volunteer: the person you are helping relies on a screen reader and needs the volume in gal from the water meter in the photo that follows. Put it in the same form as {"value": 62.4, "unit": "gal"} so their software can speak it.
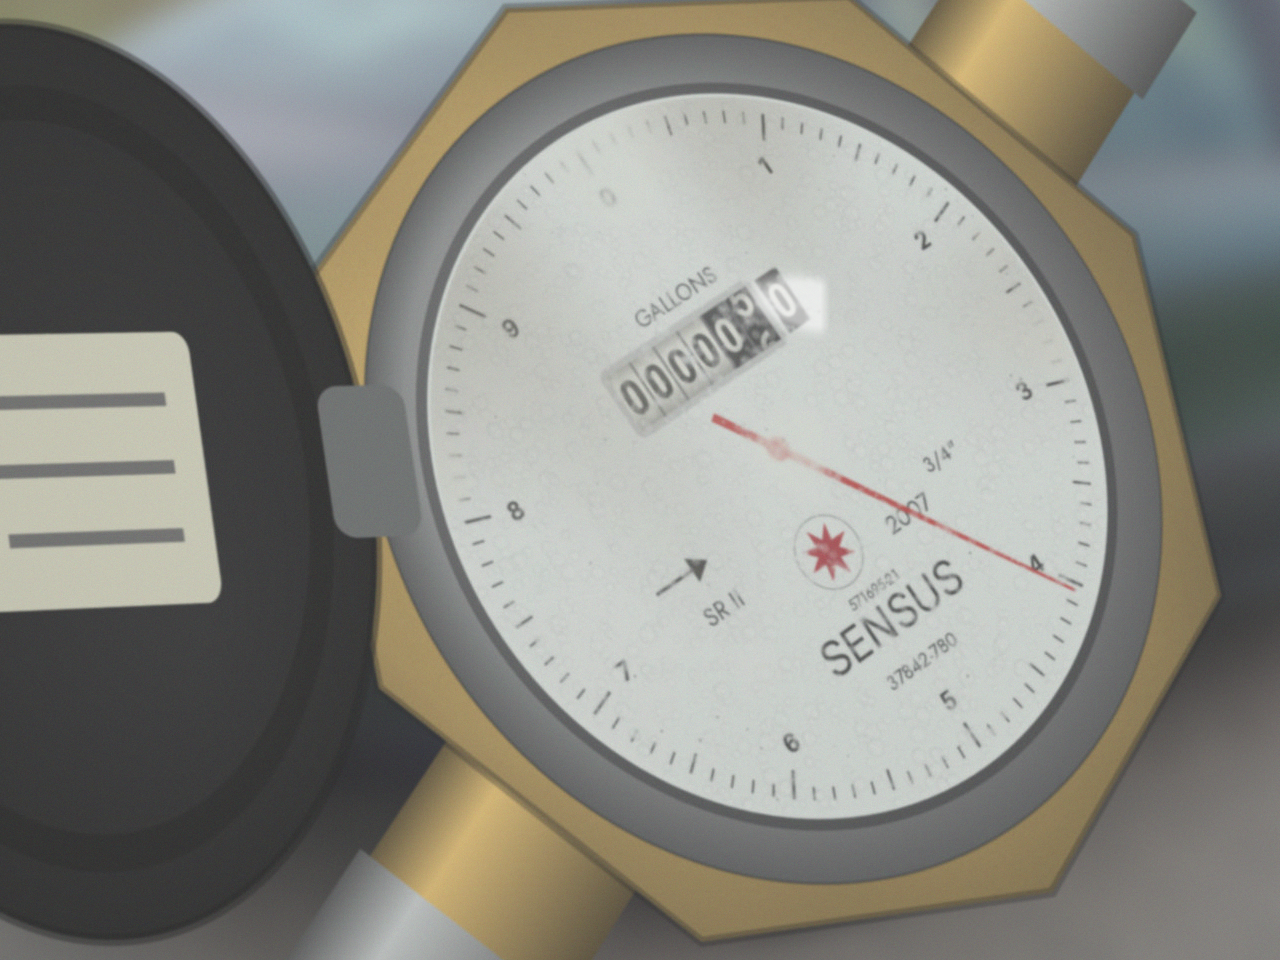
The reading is {"value": 54.0, "unit": "gal"}
